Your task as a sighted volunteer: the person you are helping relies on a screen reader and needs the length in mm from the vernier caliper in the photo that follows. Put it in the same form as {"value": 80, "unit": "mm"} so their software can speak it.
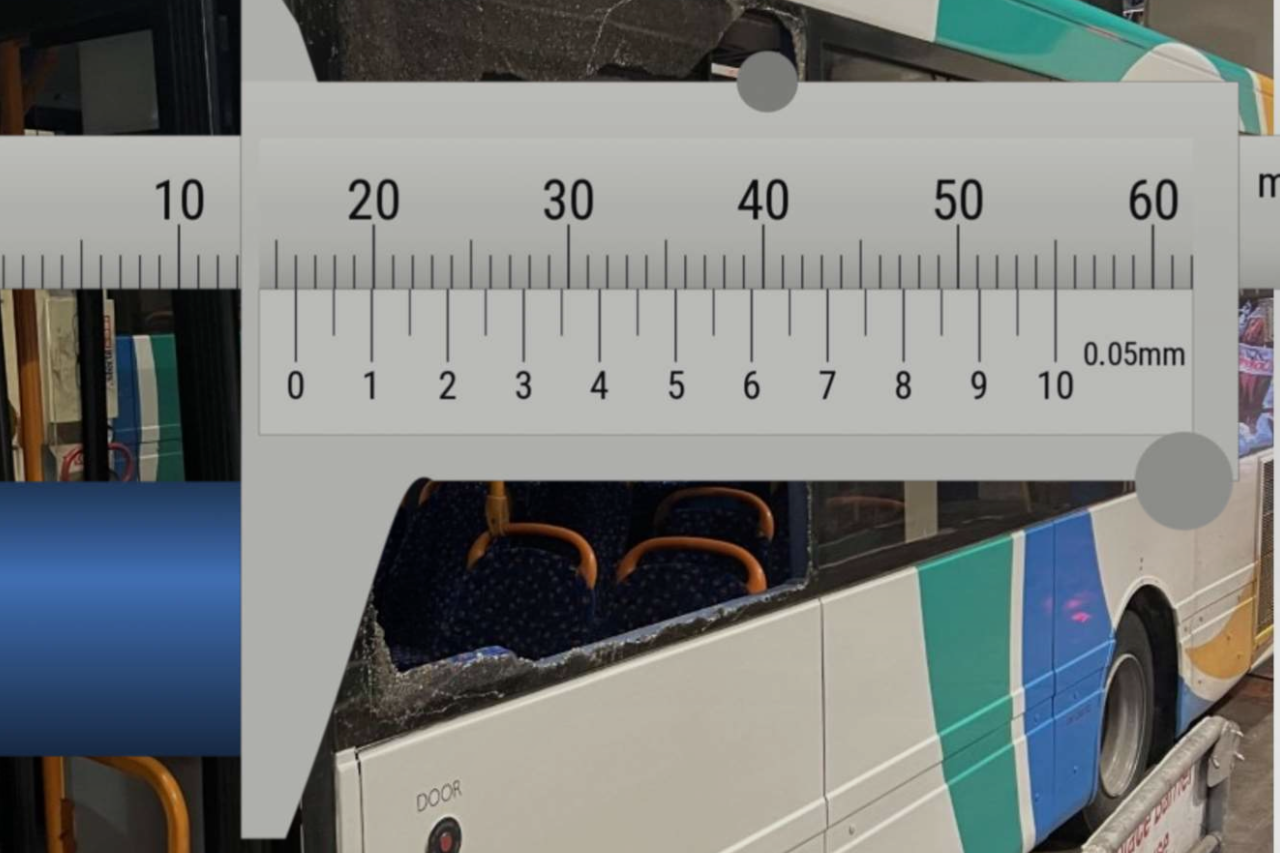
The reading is {"value": 16.0, "unit": "mm"}
